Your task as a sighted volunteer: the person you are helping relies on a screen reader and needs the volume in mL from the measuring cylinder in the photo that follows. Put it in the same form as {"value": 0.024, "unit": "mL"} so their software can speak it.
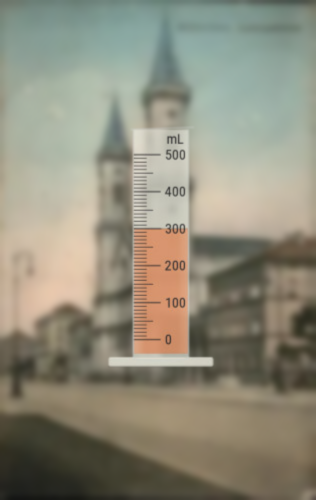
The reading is {"value": 300, "unit": "mL"}
